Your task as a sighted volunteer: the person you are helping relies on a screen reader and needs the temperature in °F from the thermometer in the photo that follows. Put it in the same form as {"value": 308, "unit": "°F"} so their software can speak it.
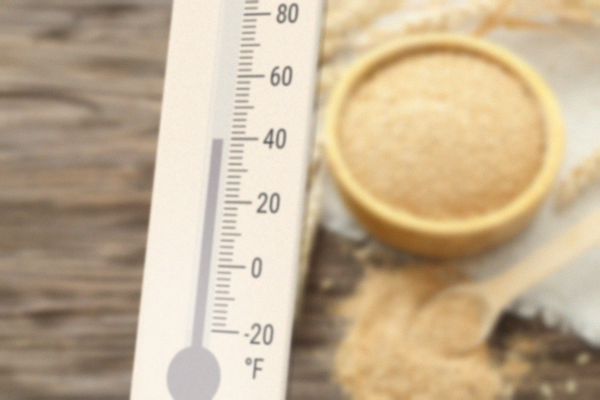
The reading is {"value": 40, "unit": "°F"}
